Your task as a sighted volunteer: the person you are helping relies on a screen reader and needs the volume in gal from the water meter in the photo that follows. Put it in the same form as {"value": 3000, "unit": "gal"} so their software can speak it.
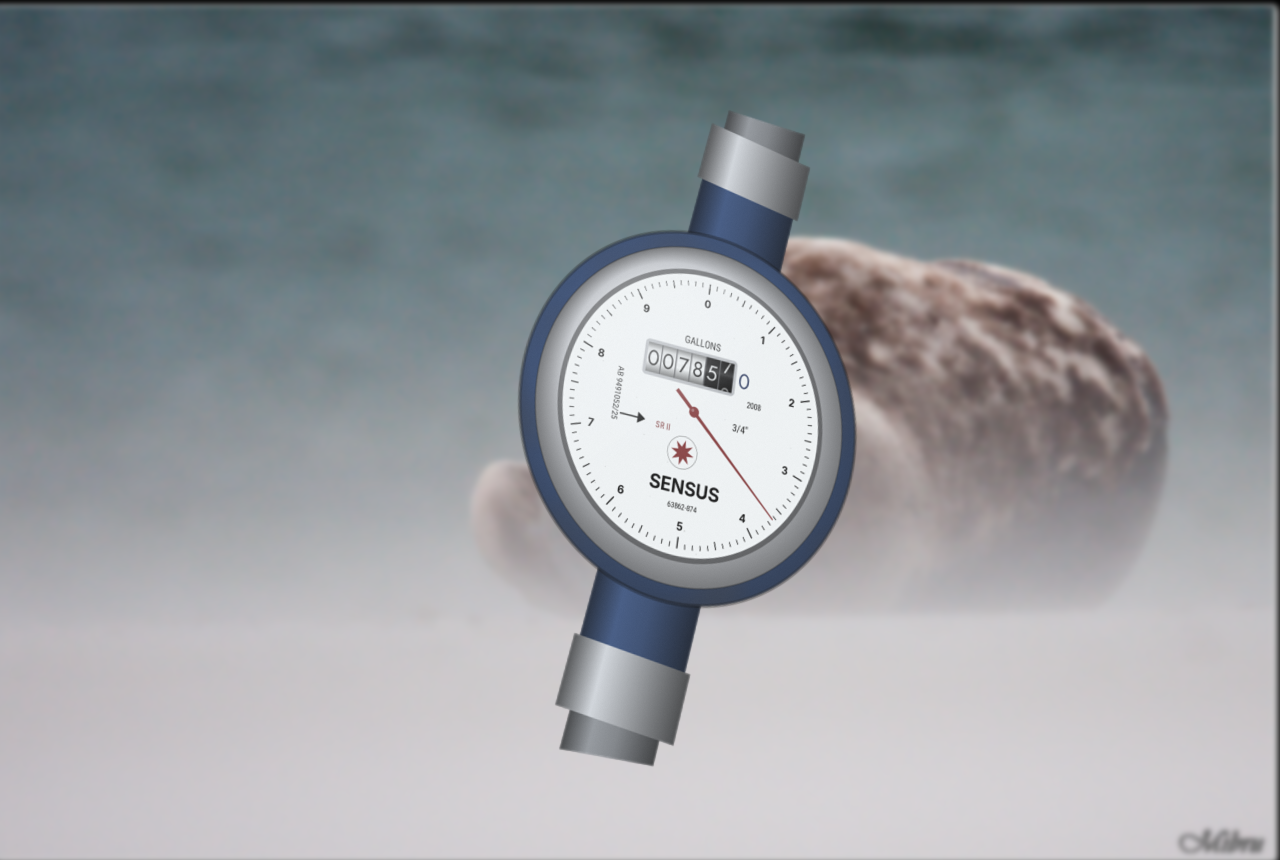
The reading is {"value": 78573.6, "unit": "gal"}
